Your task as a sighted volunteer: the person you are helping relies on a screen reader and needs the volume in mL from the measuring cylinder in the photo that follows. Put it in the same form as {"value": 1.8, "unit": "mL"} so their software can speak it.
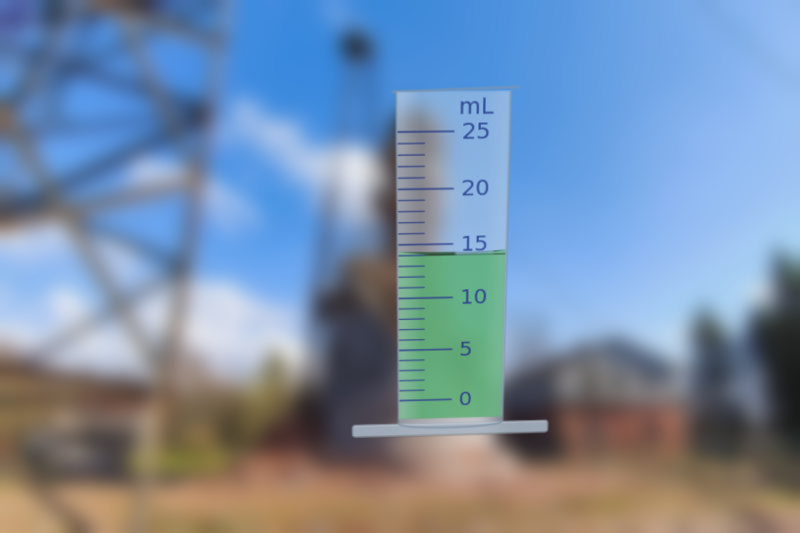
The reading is {"value": 14, "unit": "mL"}
